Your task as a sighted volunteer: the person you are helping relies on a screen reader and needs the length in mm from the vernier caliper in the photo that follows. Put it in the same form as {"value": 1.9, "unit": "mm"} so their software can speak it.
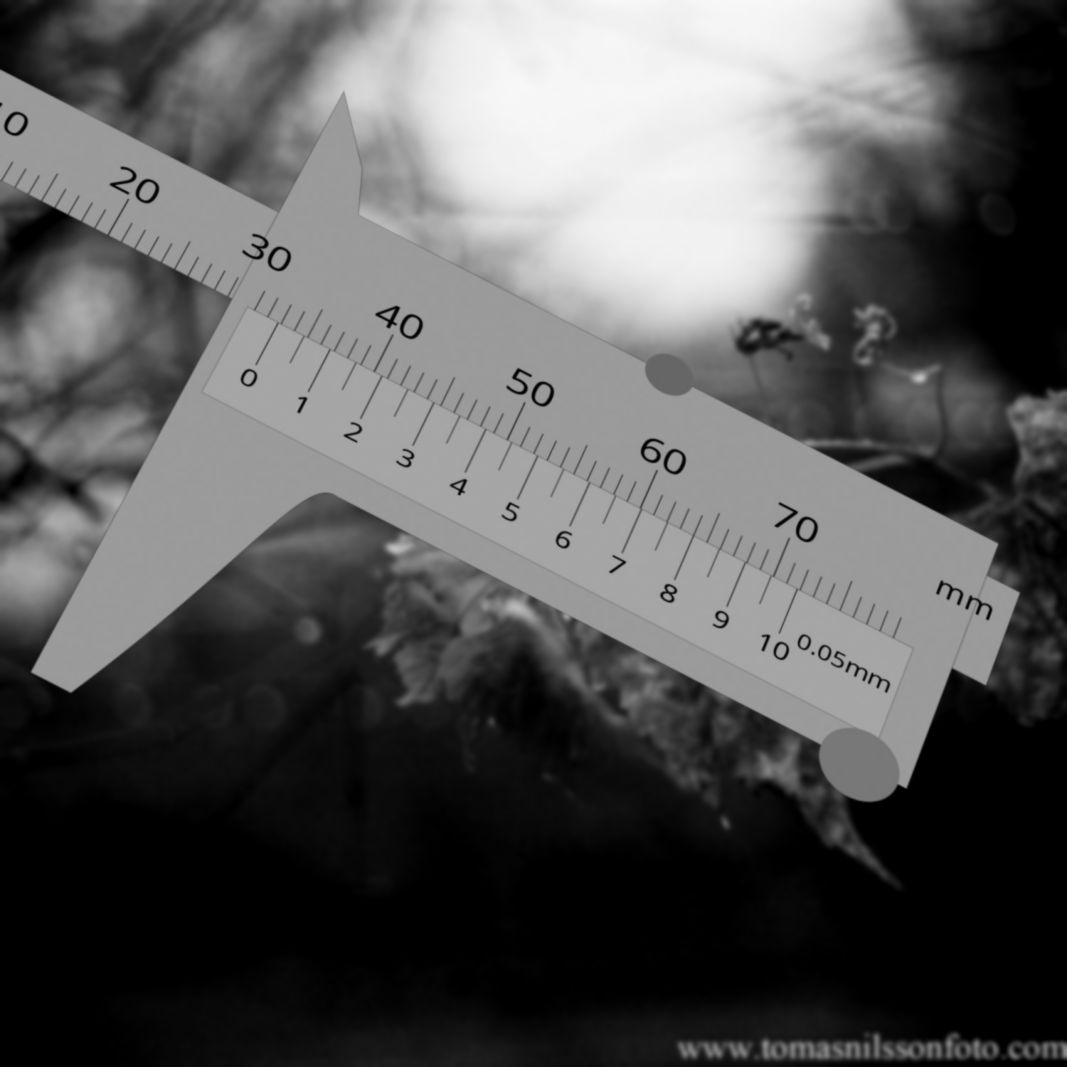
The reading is {"value": 32.8, "unit": "mm"}
